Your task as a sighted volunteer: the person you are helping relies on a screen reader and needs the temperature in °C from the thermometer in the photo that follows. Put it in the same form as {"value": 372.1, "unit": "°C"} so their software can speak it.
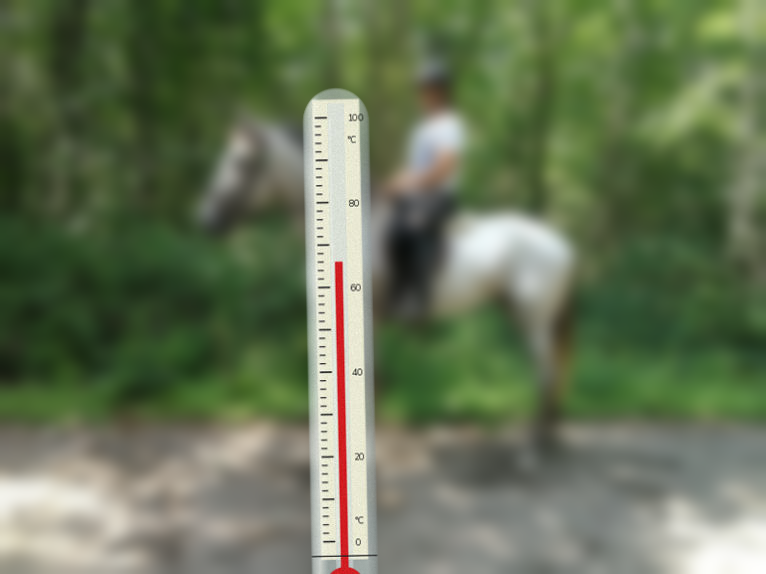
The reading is {"value": 66, "unit": "°C"}
